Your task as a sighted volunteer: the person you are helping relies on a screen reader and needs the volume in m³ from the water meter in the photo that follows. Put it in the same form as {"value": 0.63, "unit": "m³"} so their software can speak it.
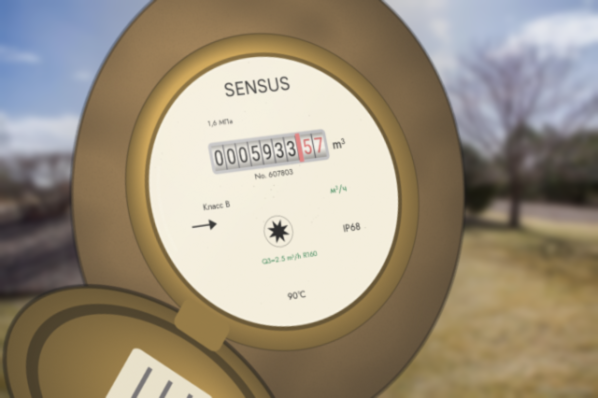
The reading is {"value": 5933.57, "unit": "m³"}
